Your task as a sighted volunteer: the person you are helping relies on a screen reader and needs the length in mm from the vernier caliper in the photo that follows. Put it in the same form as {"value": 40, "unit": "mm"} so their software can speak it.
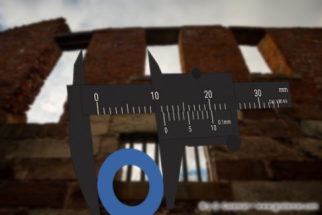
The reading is {"value": 11.2, "unit": "mm"}
